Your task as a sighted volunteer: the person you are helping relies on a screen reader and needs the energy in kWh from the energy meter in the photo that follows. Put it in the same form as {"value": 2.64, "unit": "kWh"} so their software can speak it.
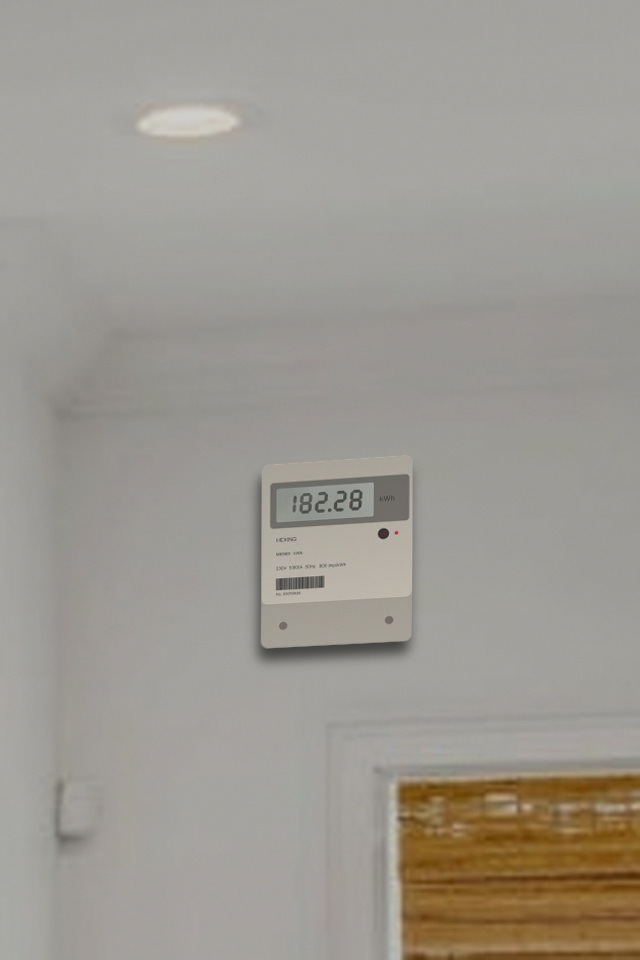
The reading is {"value": 182.28, "unit": "kWh"}
